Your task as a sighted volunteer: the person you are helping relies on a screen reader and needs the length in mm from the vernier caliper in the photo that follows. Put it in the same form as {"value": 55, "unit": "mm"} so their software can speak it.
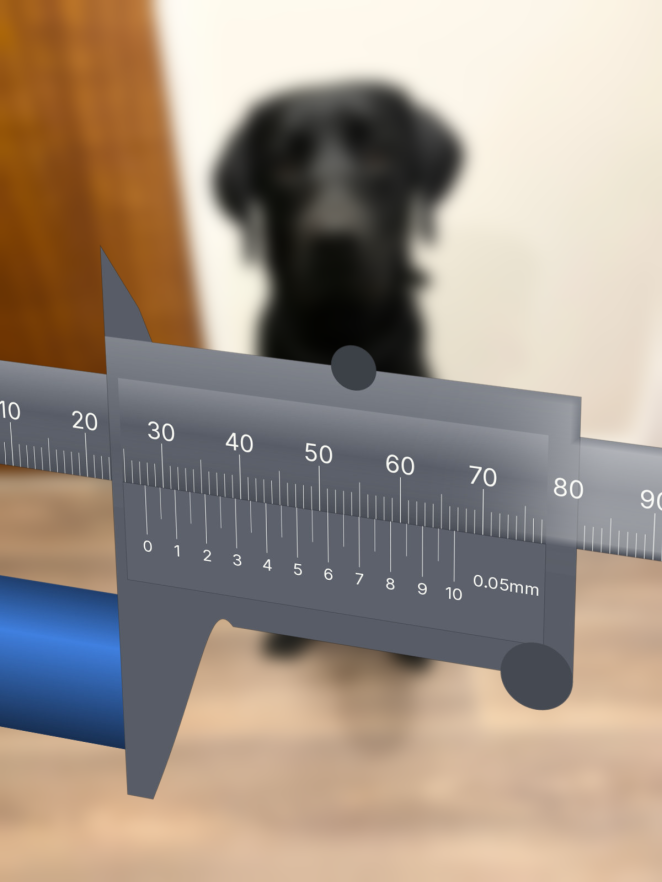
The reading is {"value": 27.6, "unit": "mm"}
